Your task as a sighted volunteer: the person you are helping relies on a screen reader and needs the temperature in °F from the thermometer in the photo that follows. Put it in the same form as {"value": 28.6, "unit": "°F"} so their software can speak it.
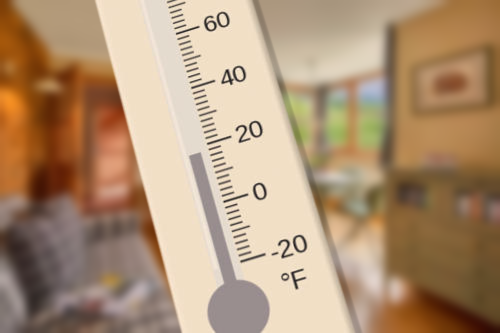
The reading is {"value": 18, "unit": "°F"}
